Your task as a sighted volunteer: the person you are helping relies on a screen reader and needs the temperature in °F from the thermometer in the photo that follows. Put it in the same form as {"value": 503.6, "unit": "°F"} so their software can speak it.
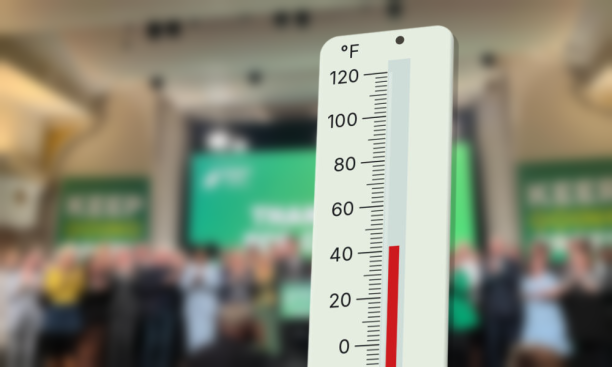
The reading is {"value": 42, "unit": "°F"}
